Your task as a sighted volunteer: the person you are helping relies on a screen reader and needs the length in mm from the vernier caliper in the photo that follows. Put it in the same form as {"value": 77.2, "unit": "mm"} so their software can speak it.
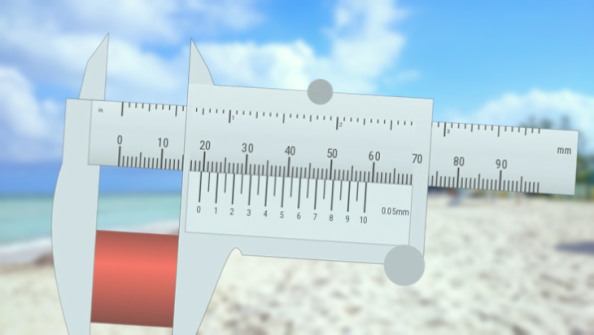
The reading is {"value": 19.5, "unit": "mm"}
